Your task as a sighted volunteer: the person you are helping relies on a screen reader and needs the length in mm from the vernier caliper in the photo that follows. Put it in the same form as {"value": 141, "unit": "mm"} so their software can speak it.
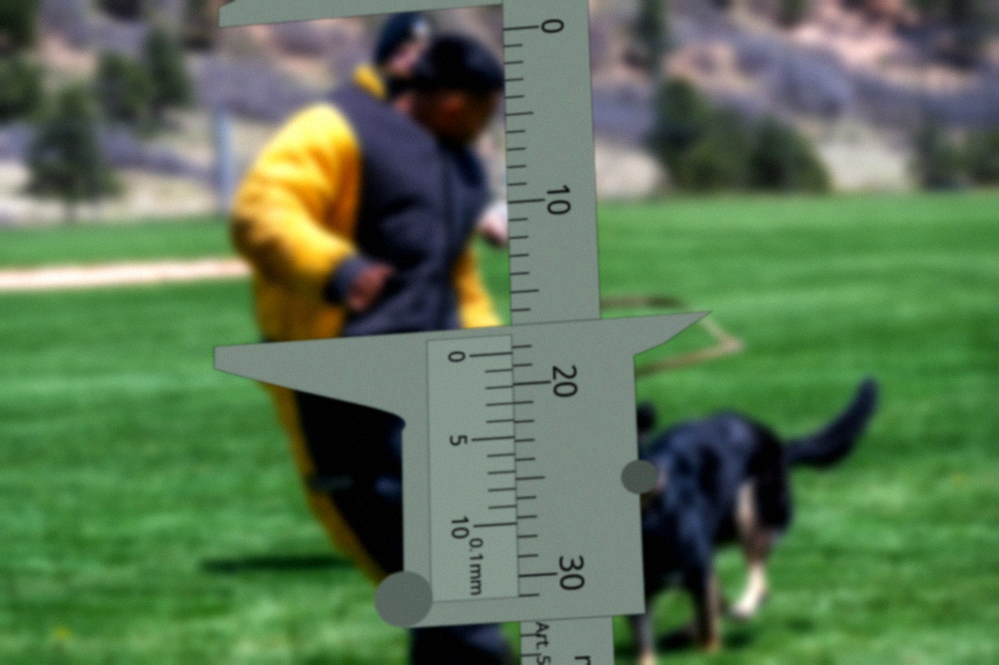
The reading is {"value": 18.3, "unit": "mm"}
